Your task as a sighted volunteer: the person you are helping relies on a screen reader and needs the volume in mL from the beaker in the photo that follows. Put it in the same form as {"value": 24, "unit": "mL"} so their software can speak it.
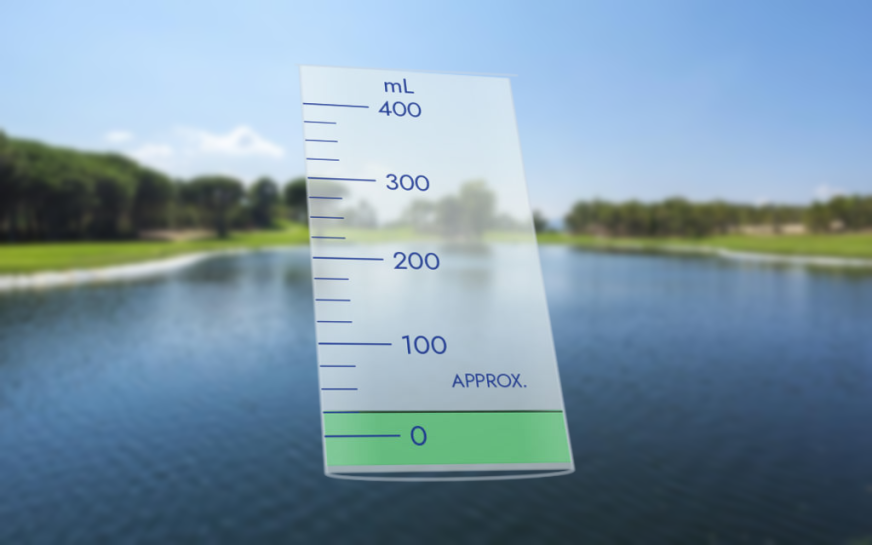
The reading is {"value": 25, "unit": "mL"}
